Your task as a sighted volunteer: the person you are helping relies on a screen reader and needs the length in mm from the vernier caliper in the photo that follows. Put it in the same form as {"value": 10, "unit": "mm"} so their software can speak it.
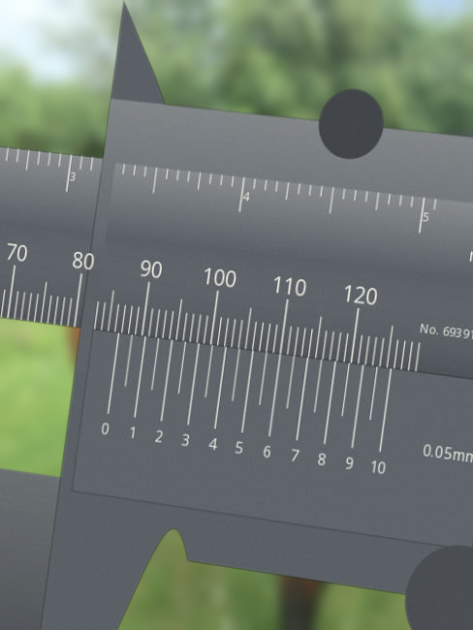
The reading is {"value": 86.6, "unit": "mm"}
